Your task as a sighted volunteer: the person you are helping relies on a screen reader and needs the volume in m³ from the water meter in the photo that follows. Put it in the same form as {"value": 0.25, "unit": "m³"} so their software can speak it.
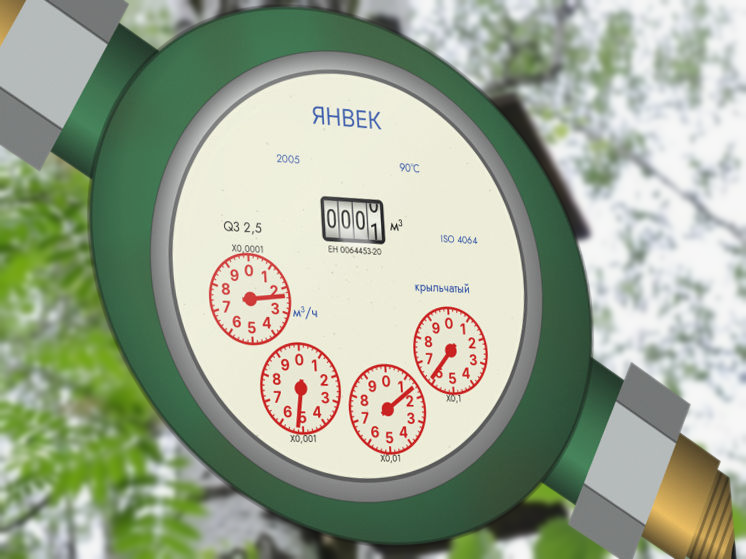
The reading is {"value": 0.6152, "unit": "m³"}
